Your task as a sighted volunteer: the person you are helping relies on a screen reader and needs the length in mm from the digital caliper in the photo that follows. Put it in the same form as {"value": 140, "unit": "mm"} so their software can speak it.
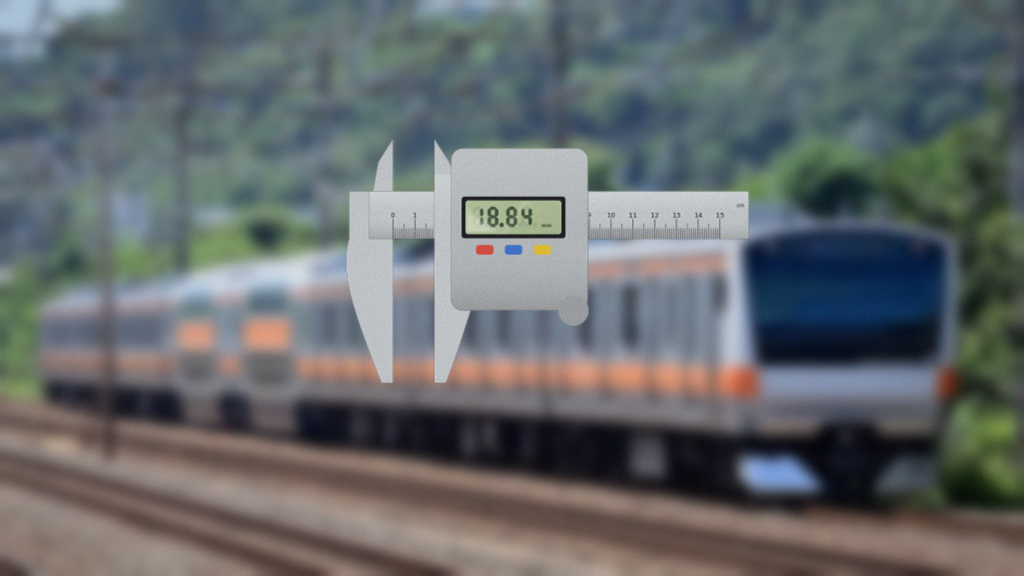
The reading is {"value": 18.84, "unit": "mm"}
